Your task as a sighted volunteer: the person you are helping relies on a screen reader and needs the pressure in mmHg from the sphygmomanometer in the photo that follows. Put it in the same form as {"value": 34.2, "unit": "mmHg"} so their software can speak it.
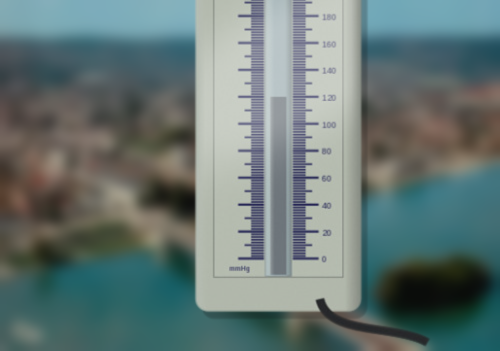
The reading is {"value": 120, "unit": "mmHg"}
